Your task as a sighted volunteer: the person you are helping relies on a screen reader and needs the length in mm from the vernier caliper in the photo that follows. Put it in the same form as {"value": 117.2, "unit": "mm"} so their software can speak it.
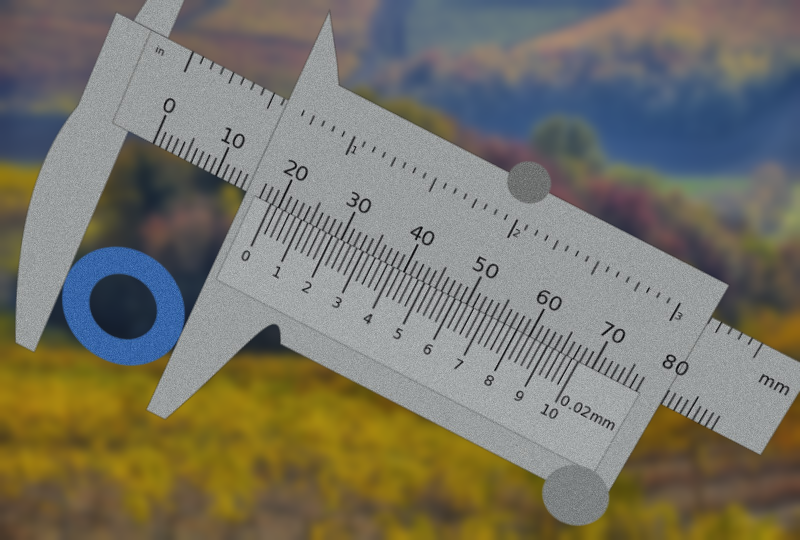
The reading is {"value": 18.8, "unit": "mm"}
